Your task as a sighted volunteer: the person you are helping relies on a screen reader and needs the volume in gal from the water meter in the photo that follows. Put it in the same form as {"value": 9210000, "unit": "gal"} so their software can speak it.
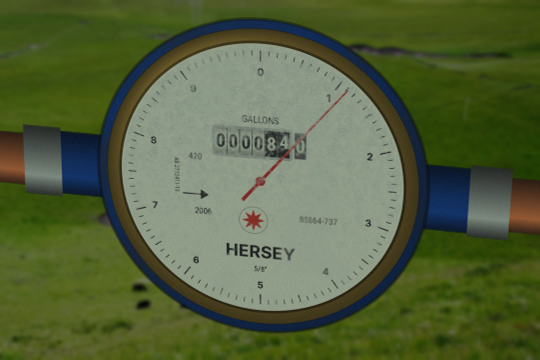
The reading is {"value": 841.1, "unit": "gal"}
